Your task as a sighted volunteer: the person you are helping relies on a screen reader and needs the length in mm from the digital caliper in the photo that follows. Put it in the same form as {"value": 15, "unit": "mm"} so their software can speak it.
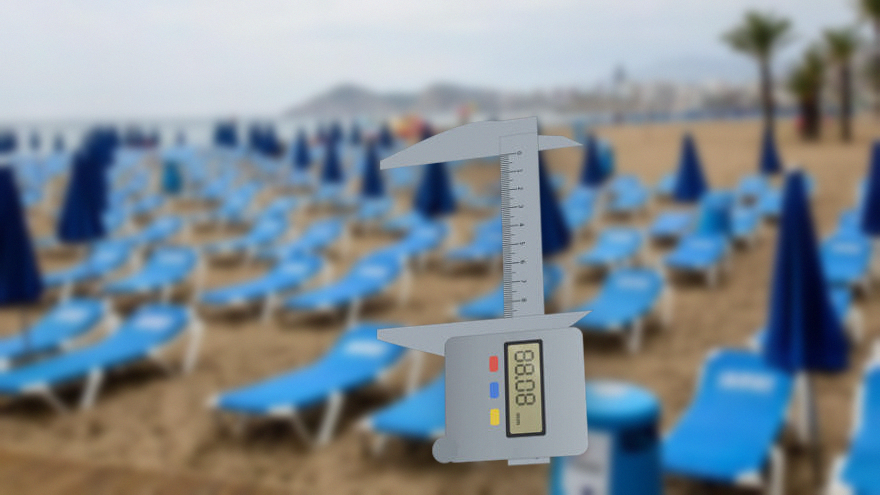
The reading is {"value": 88.08, "unit": "mm"}
